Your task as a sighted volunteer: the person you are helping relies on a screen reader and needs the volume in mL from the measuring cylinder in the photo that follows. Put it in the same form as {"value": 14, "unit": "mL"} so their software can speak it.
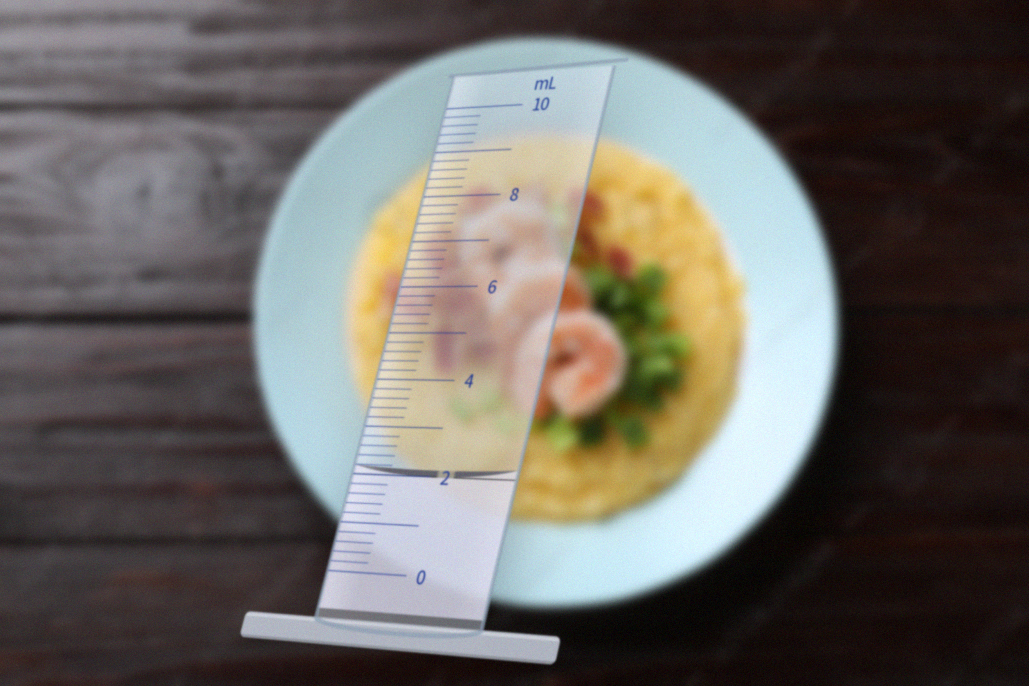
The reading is {"value": 2, "unit": "mL"}
